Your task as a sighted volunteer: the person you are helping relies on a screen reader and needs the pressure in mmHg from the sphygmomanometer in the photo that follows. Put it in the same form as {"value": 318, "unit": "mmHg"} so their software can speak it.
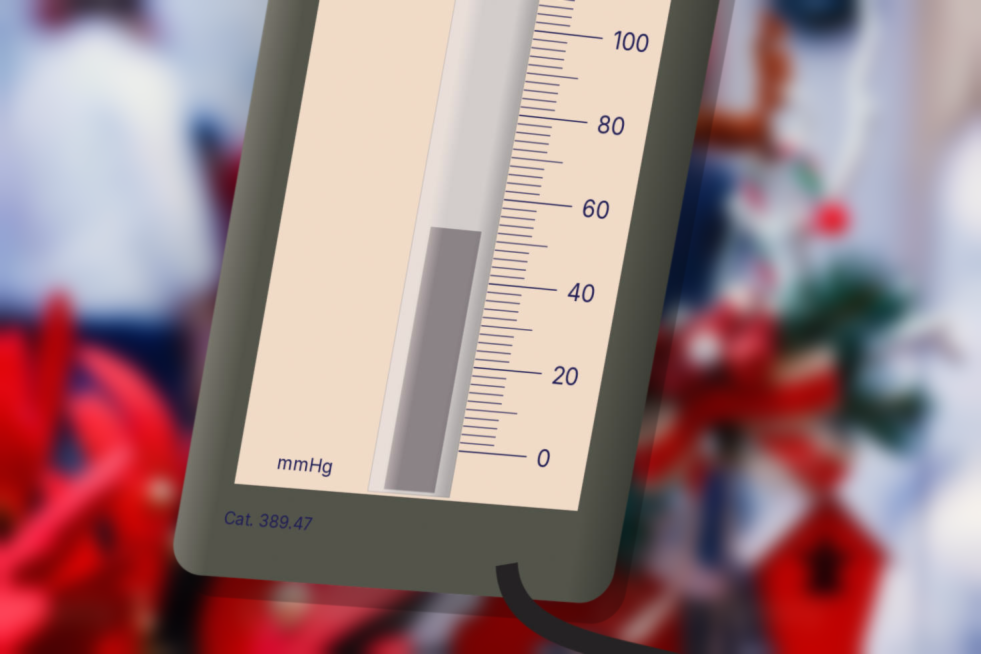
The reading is {"value": 52, "unit": "mmHg"}
